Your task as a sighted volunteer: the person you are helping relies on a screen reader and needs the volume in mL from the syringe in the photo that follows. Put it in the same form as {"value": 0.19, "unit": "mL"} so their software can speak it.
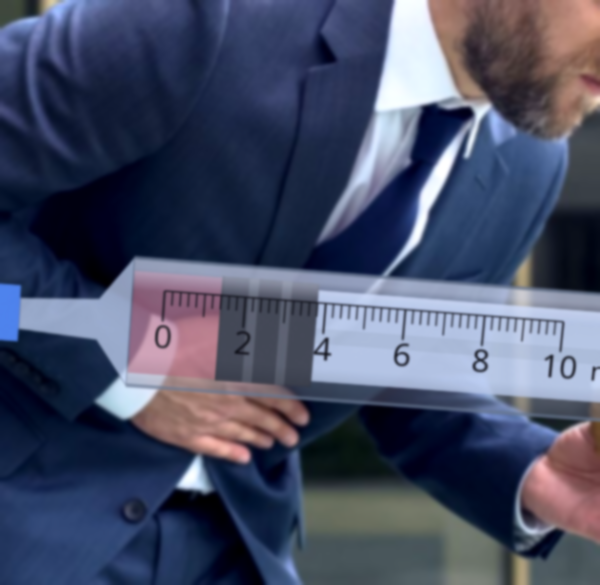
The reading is {"value": 1.4, "unit": "mL"}
